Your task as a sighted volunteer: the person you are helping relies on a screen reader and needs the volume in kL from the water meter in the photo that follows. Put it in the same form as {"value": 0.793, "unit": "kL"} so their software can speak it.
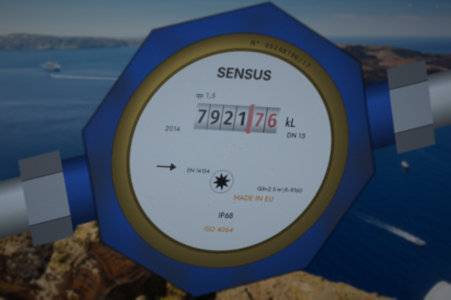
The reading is {"value": 7921.76, "unit": "kL"}
